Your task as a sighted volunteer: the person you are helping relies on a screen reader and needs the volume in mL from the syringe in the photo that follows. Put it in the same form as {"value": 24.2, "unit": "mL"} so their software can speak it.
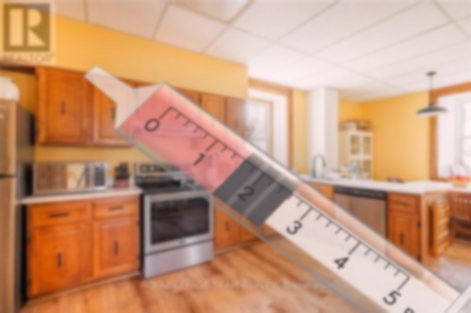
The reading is {"value": 1.6, "unit": "mL"}
